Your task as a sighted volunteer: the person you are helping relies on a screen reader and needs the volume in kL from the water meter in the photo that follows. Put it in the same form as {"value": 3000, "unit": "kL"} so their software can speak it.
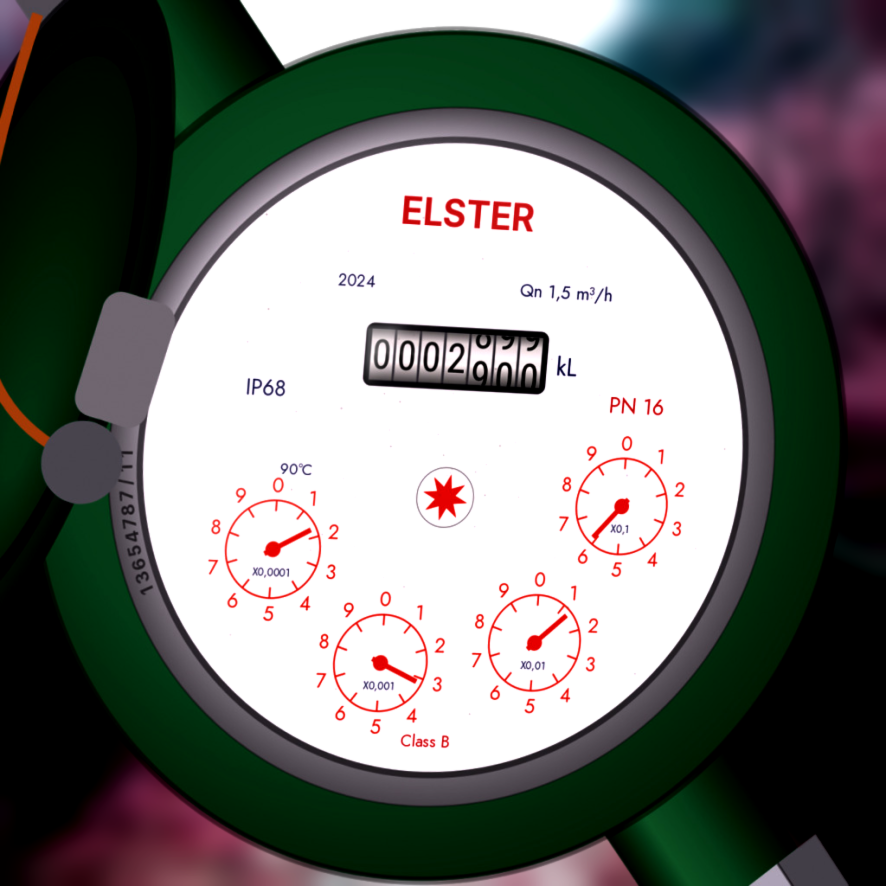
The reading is {"value": 2899.6131, "unit": "kL"}
